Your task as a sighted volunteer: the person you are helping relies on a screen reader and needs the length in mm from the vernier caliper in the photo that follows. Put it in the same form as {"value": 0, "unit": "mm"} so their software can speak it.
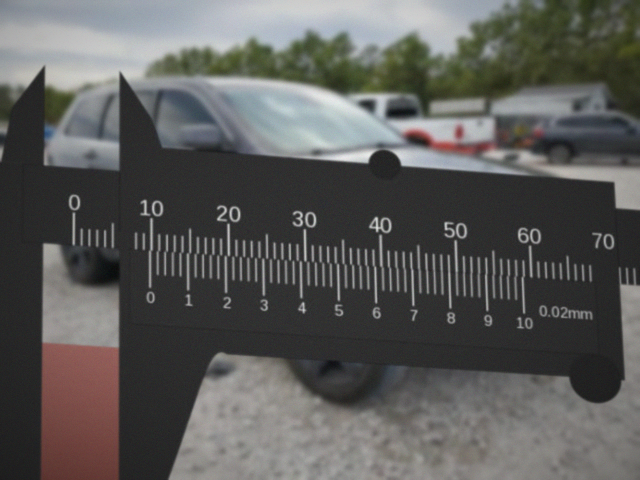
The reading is {"value": 9.8, "unit": "mm"}
